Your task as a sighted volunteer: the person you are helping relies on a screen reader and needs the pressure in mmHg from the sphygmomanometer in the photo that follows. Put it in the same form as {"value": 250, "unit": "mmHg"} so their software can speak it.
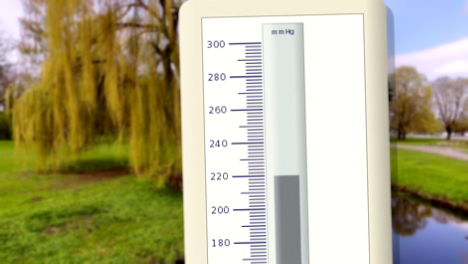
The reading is {"value": 220, "unit": "mmHg"}
